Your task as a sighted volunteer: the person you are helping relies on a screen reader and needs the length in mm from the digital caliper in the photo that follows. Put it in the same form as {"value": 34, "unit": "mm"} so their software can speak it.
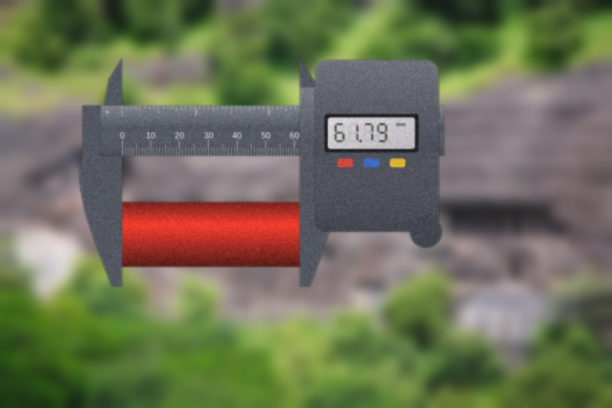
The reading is {"value": 61.79, "unit": "mm"}
